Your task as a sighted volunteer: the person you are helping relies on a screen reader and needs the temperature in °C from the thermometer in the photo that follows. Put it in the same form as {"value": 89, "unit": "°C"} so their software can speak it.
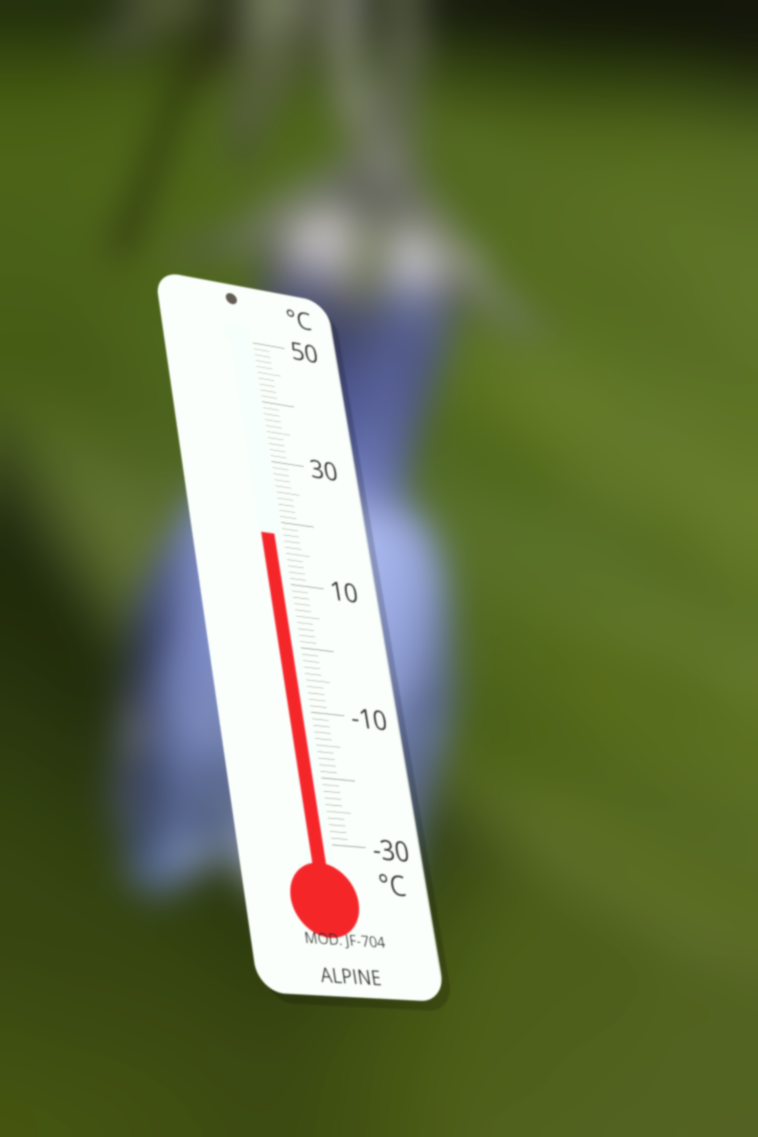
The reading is {"value": 18, "unit": "°C"}
